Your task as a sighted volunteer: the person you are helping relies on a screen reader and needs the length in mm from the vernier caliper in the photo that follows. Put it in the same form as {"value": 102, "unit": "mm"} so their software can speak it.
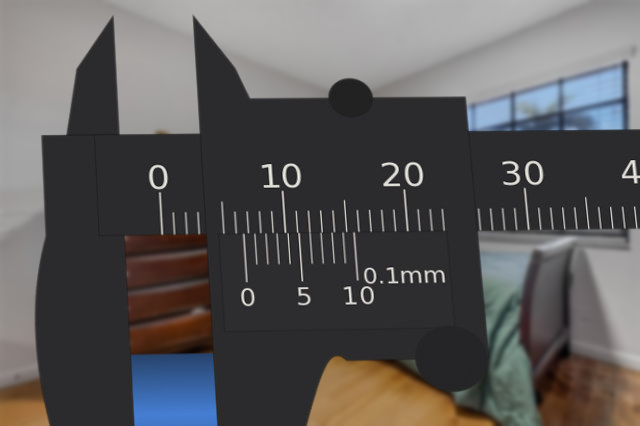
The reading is {"value": 6.6, "unit": "mm"}
